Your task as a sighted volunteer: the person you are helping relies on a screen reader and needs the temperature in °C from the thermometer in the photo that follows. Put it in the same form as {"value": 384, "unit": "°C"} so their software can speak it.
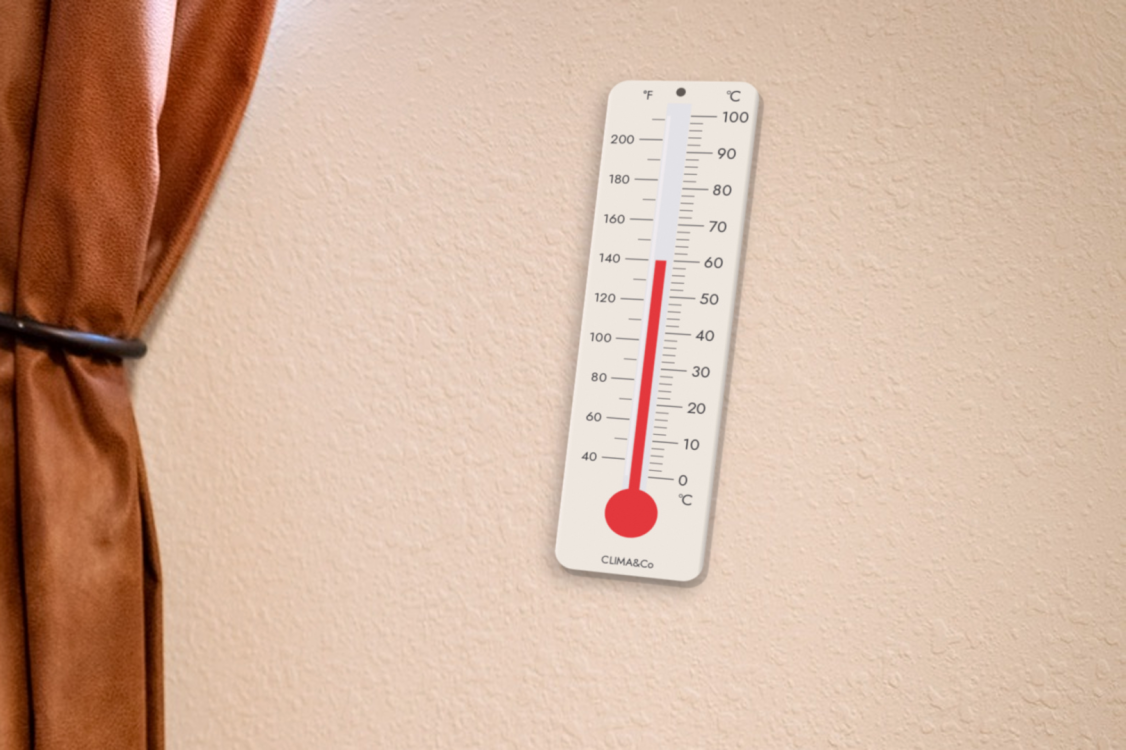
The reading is {"value": 60, "unit": "°C"}
